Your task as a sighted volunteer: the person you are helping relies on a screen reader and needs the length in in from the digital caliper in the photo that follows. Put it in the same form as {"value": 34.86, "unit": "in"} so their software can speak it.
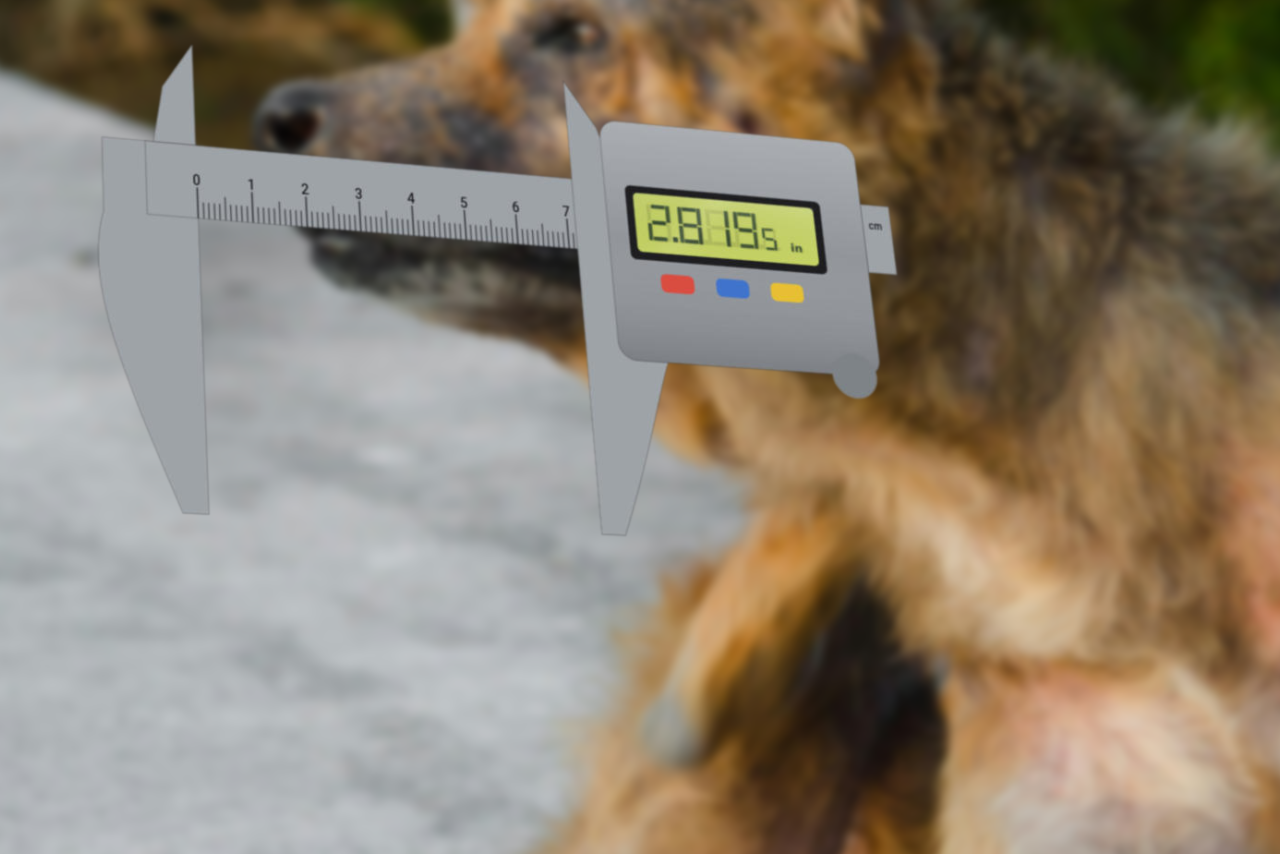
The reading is {"value": 2.8195, "unit": "in"}
